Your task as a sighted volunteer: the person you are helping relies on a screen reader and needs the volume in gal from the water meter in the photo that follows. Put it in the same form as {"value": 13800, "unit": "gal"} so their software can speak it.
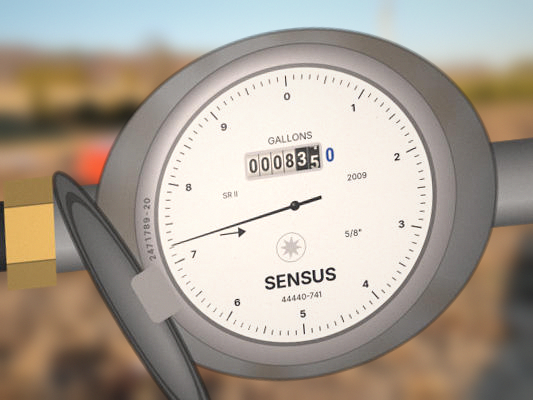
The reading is {"value": 8347.2, "unit": "gal"}
